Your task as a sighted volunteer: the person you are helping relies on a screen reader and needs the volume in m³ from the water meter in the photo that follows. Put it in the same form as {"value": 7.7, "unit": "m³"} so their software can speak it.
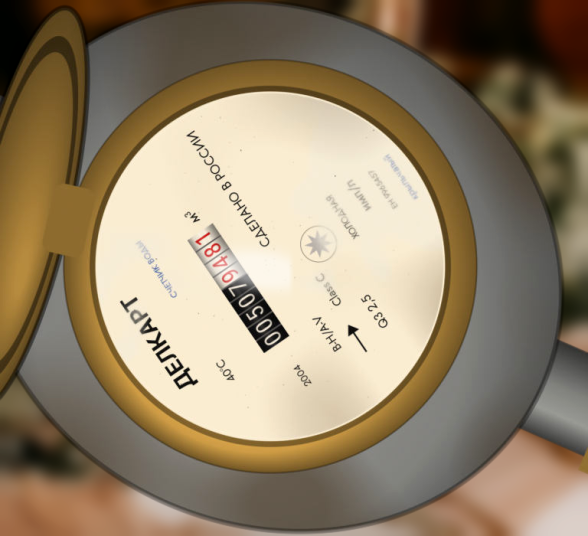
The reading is {"value": 507.9481, "unit": "m³"}
